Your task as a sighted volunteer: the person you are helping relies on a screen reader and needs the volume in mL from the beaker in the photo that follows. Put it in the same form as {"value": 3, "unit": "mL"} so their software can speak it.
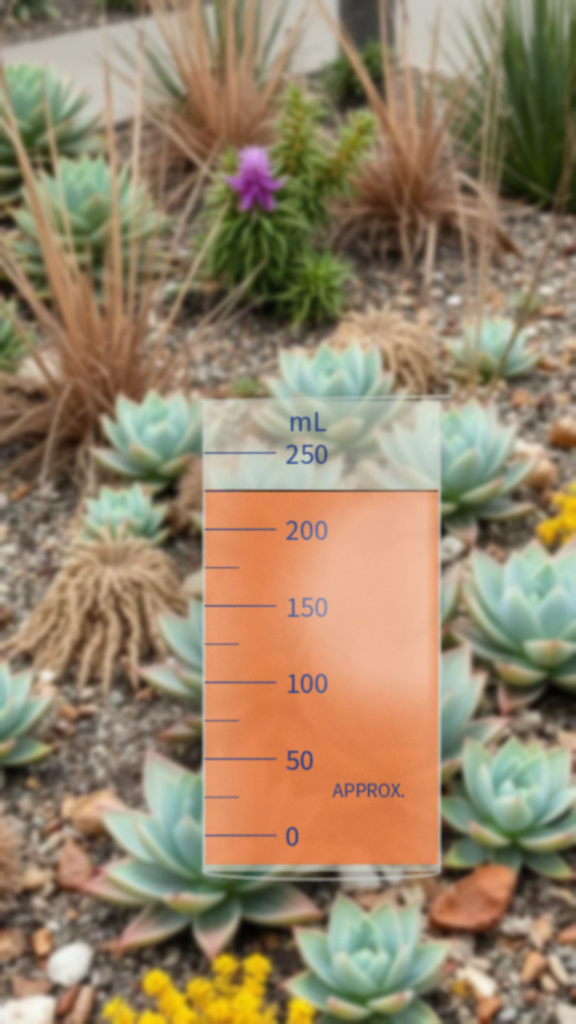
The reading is {"value": 225, "unit": "mL"}
